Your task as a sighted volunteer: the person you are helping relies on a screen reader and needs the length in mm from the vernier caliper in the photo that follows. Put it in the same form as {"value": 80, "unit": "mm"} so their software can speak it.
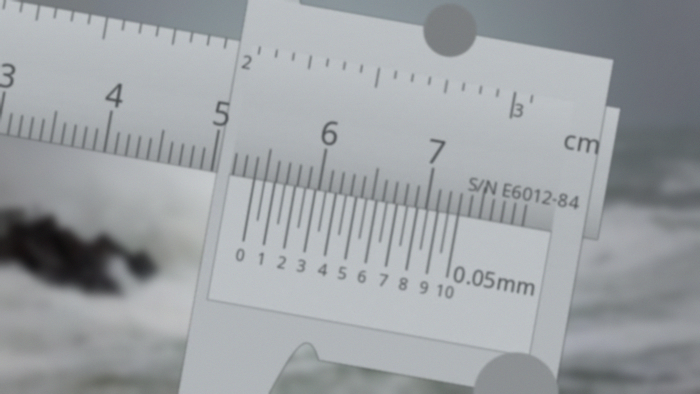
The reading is {"value": 54.0, "unit": "mm"}
